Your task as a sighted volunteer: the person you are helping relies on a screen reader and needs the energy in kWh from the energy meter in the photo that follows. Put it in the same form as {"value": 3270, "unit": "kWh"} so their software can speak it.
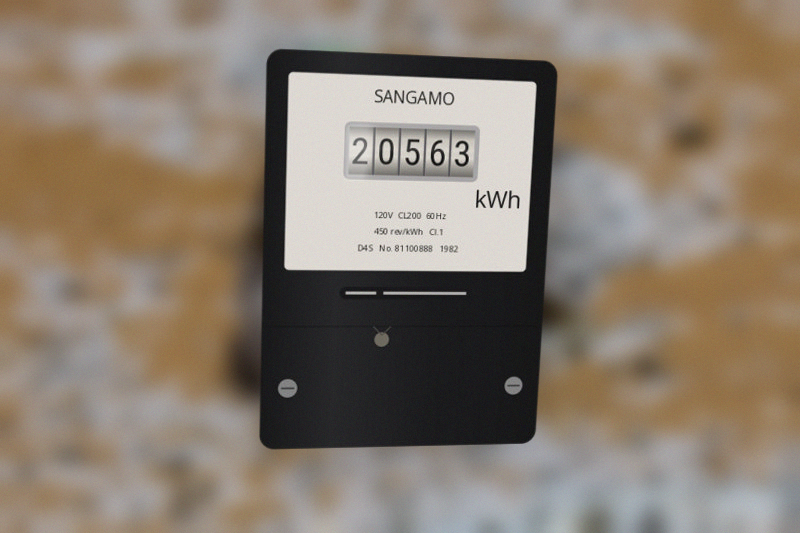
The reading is {"value": 20563, "unit": "kWh"}
